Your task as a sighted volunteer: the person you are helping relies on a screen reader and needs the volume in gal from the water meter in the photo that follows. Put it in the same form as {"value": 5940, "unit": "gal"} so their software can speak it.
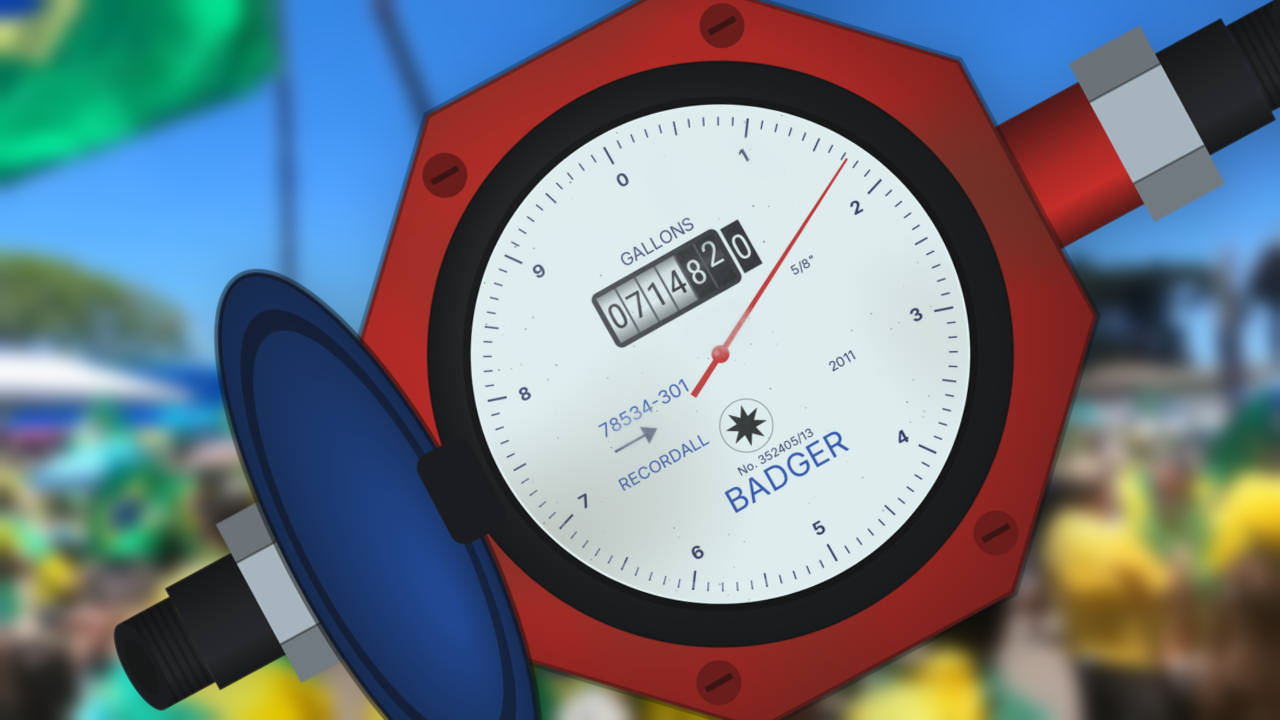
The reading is {"value": 714821.7, "unit": "gal"}
